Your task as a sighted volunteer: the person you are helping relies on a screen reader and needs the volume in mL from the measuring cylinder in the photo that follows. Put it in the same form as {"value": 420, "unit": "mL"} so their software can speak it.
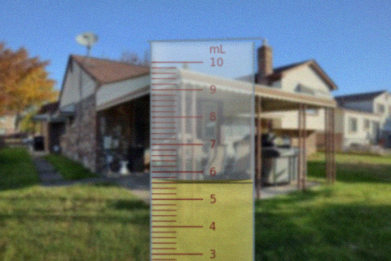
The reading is {"value": 5.6, "unit": "mL"}
